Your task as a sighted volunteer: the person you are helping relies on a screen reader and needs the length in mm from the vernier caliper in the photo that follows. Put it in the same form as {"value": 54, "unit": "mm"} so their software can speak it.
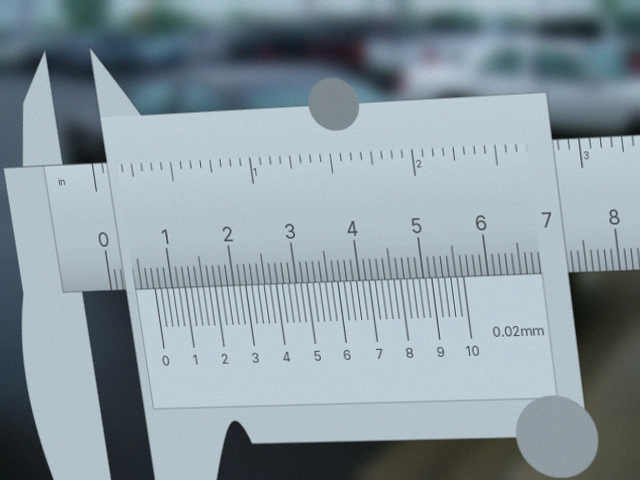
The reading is {"value": 7.2, "unit": "mm"}
